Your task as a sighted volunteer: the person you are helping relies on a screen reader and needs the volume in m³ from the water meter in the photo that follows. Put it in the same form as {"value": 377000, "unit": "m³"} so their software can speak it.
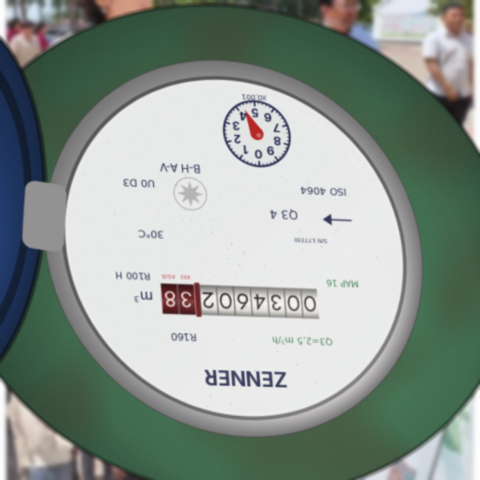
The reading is {"value": 34602.384, "unit": "m³"}
